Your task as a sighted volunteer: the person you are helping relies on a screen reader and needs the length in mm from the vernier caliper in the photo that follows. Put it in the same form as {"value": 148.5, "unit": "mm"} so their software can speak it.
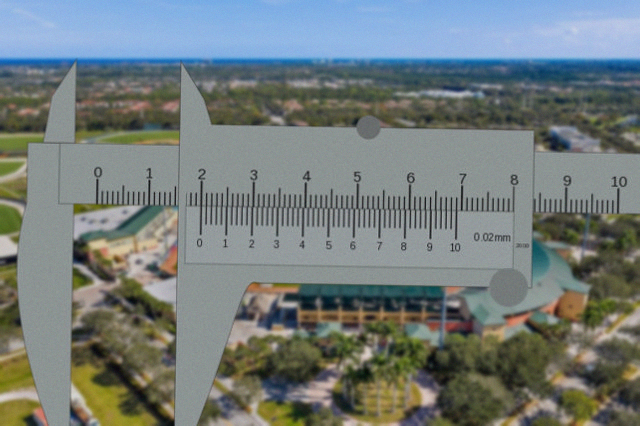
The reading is {"value": 20.0, "unit": "mm"}
